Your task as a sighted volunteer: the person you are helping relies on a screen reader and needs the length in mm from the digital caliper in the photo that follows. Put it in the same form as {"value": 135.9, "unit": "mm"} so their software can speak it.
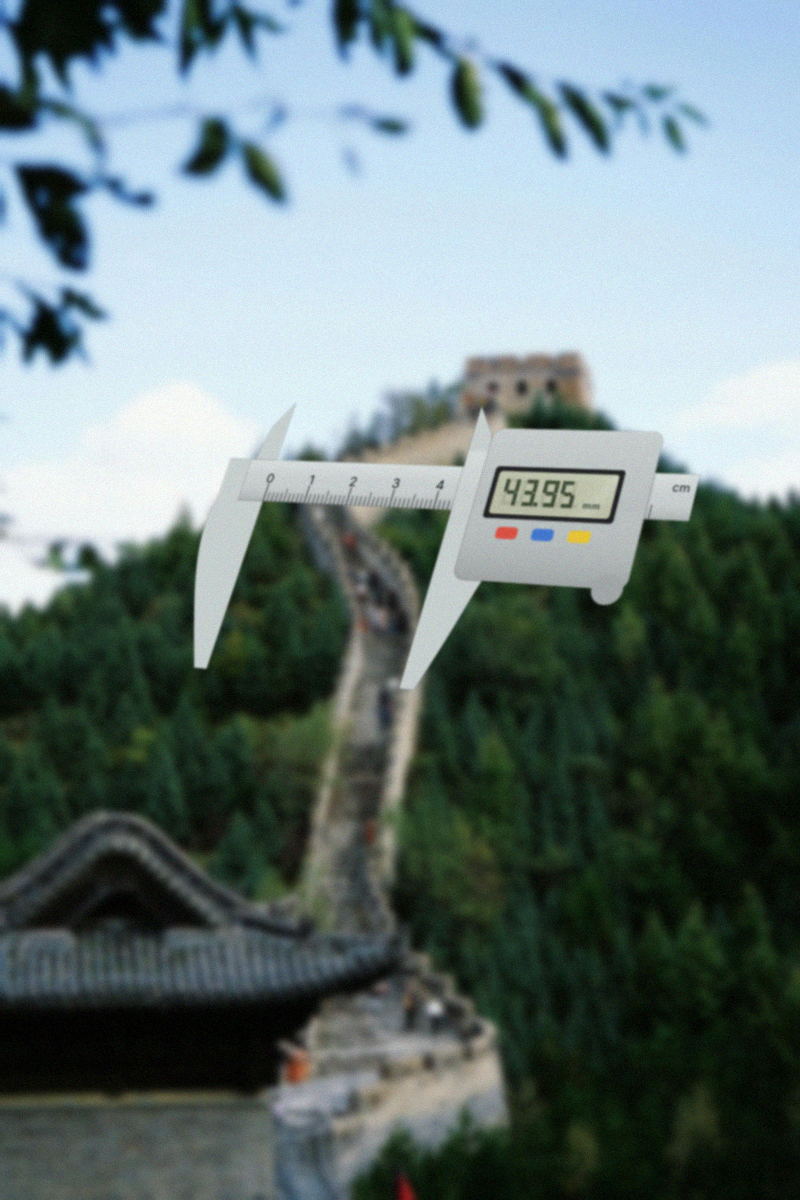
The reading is {"value": 43.95, "unit": "mm"}
